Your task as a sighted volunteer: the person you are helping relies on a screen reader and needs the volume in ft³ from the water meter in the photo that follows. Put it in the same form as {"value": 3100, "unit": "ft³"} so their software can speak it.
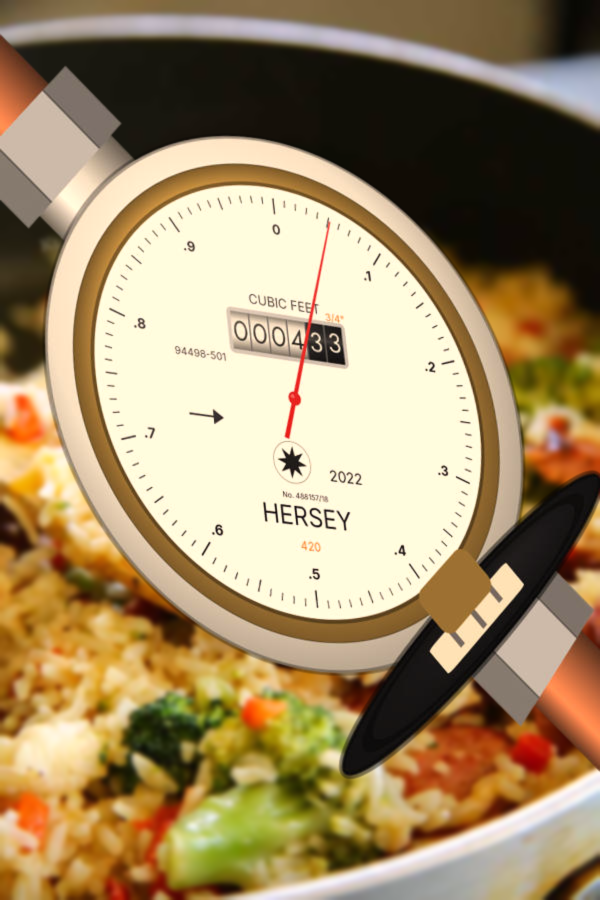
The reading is {"value": 433.05, "unit": "ft³"}
